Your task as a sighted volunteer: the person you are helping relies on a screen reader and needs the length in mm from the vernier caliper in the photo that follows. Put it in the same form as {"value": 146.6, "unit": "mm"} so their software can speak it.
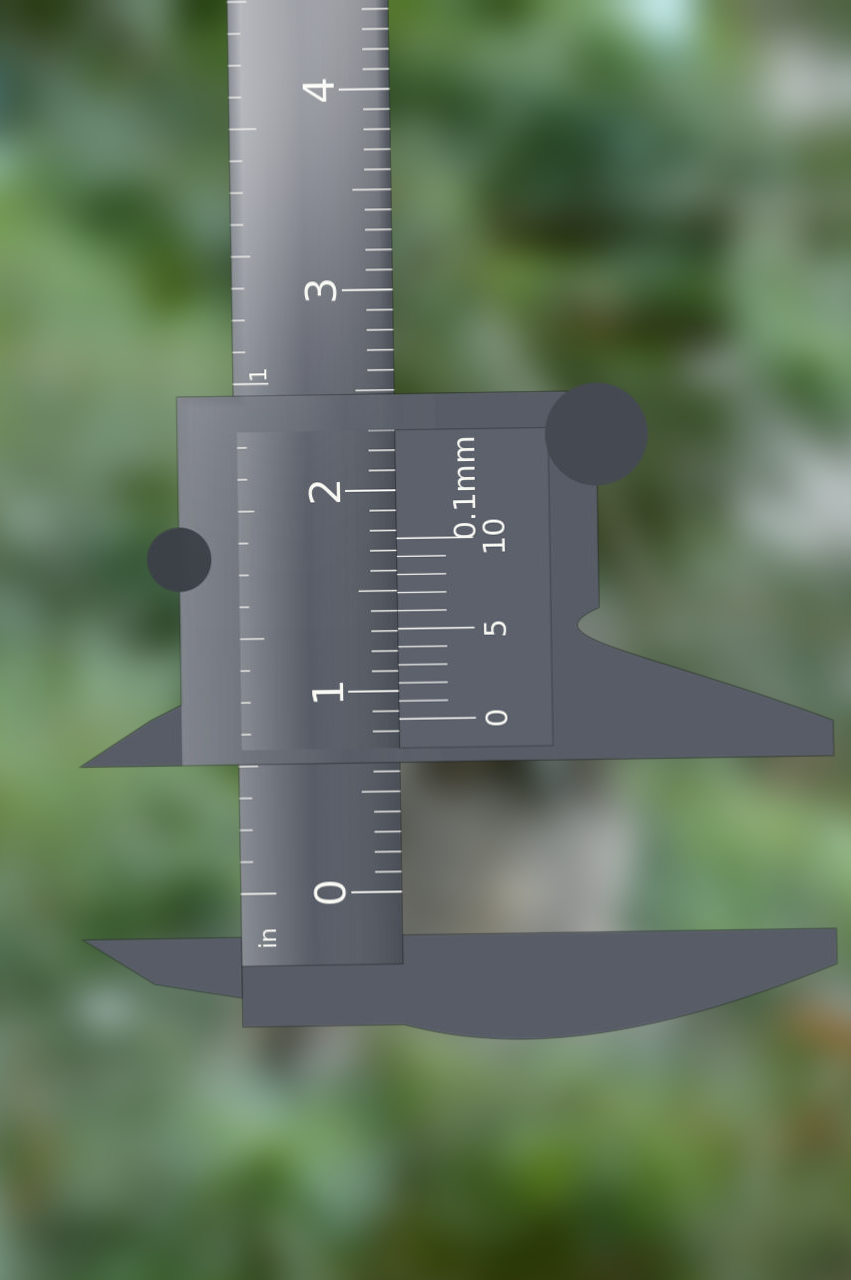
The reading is {"value": 8.6, "unit": "mm"}
